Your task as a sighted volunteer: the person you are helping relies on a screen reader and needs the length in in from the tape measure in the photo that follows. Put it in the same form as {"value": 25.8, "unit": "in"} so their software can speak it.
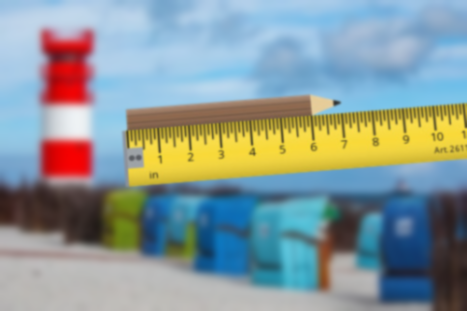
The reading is {"value": 7, "unit": "in"}
